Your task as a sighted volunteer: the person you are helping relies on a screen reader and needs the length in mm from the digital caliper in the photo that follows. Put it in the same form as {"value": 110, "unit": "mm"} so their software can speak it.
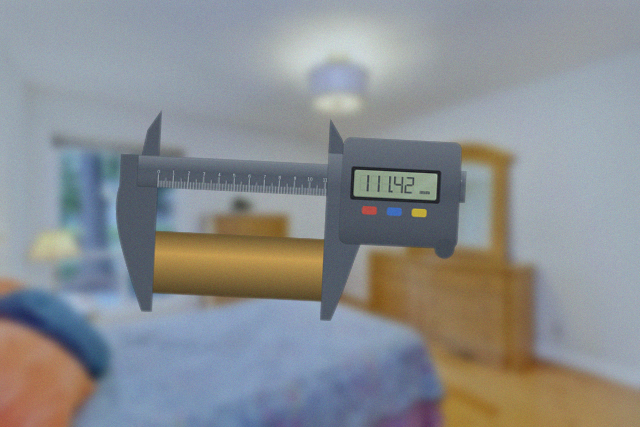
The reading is {"value": 111.42, "unit": "mm"}
